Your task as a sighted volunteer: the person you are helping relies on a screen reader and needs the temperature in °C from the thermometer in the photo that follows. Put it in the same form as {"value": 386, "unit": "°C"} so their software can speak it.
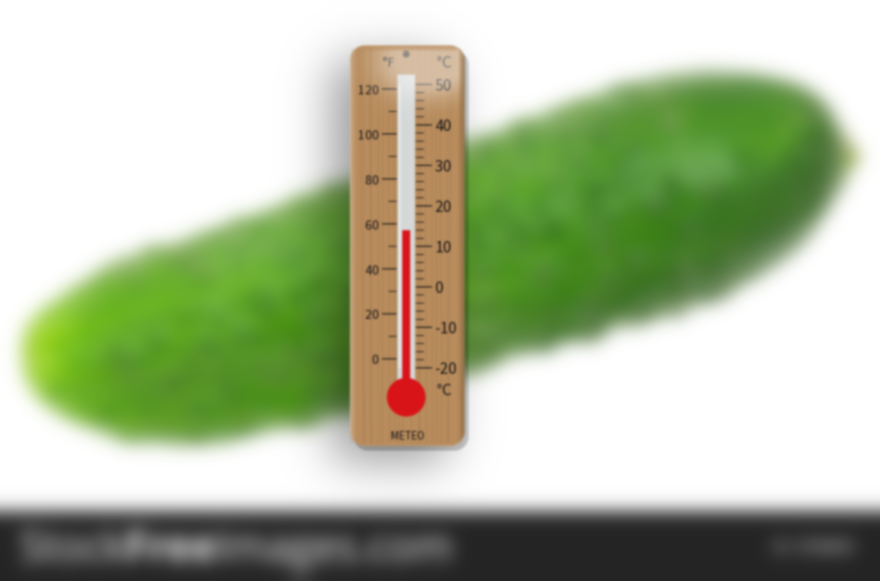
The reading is {"value": 14, "unit": "°C"}
